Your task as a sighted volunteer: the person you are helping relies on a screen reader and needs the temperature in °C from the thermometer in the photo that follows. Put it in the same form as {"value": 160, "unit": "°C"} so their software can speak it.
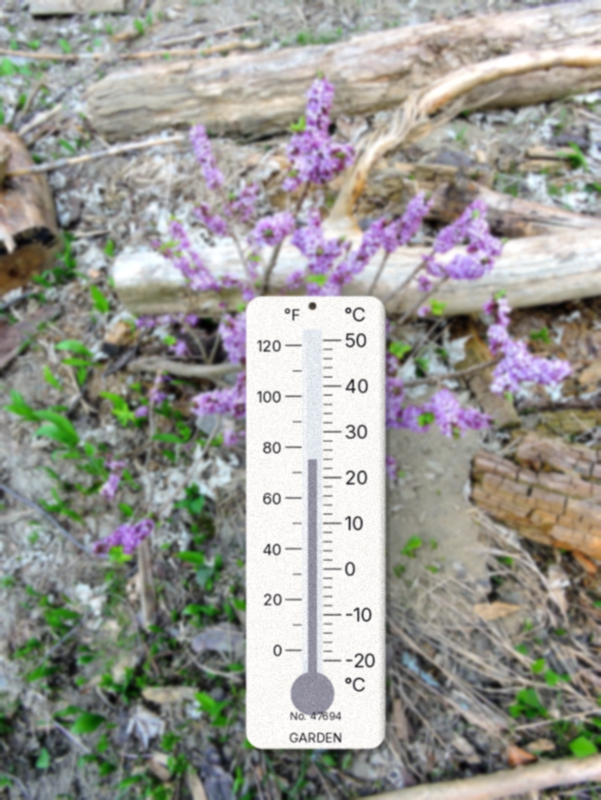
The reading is {"value": 24, "unit": "°C"}
